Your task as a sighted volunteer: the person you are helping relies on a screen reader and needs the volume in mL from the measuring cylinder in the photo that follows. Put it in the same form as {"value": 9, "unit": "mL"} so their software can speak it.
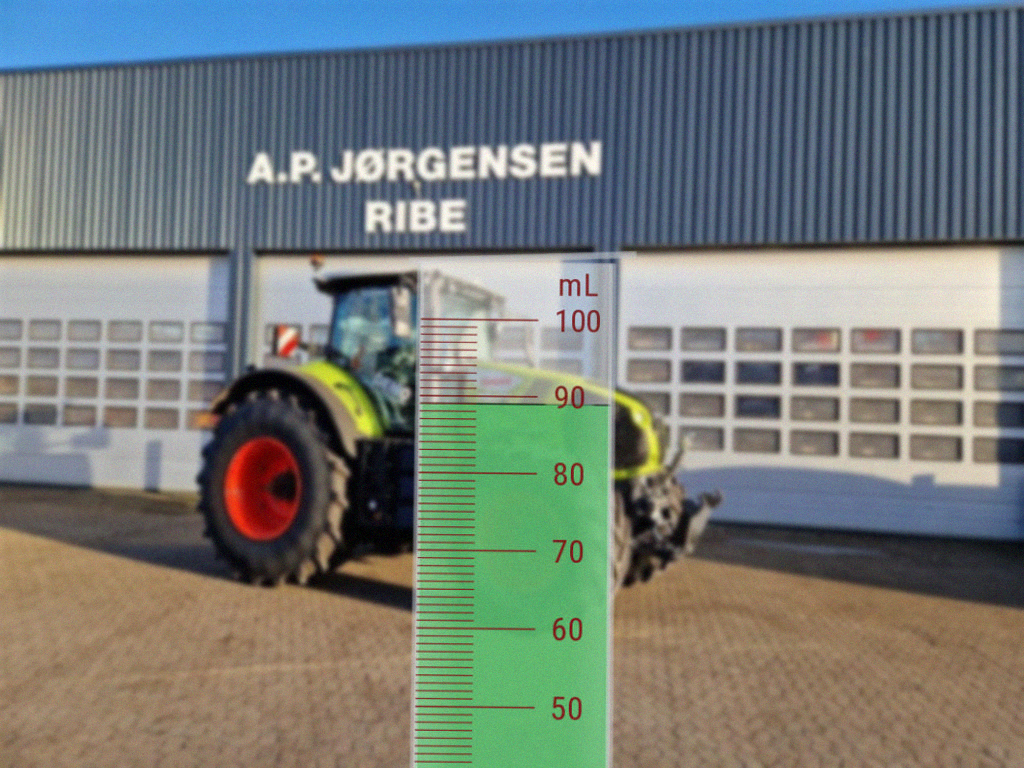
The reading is {"value": 89, "unit": "mL"}
